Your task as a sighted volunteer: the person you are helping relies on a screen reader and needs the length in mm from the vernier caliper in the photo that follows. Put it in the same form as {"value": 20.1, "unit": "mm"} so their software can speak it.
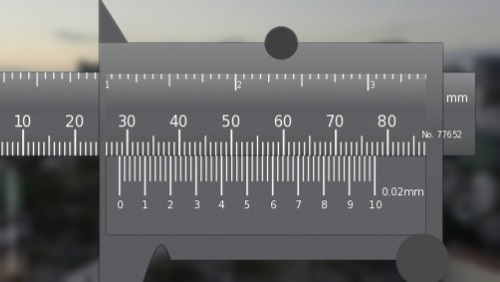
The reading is {"value": 28.5, "unit": "mm"}
